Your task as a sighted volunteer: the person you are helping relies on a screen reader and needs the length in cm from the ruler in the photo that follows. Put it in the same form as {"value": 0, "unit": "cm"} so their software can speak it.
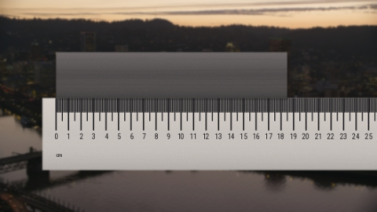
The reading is {"value": 18.5, "unit": "cm"}
